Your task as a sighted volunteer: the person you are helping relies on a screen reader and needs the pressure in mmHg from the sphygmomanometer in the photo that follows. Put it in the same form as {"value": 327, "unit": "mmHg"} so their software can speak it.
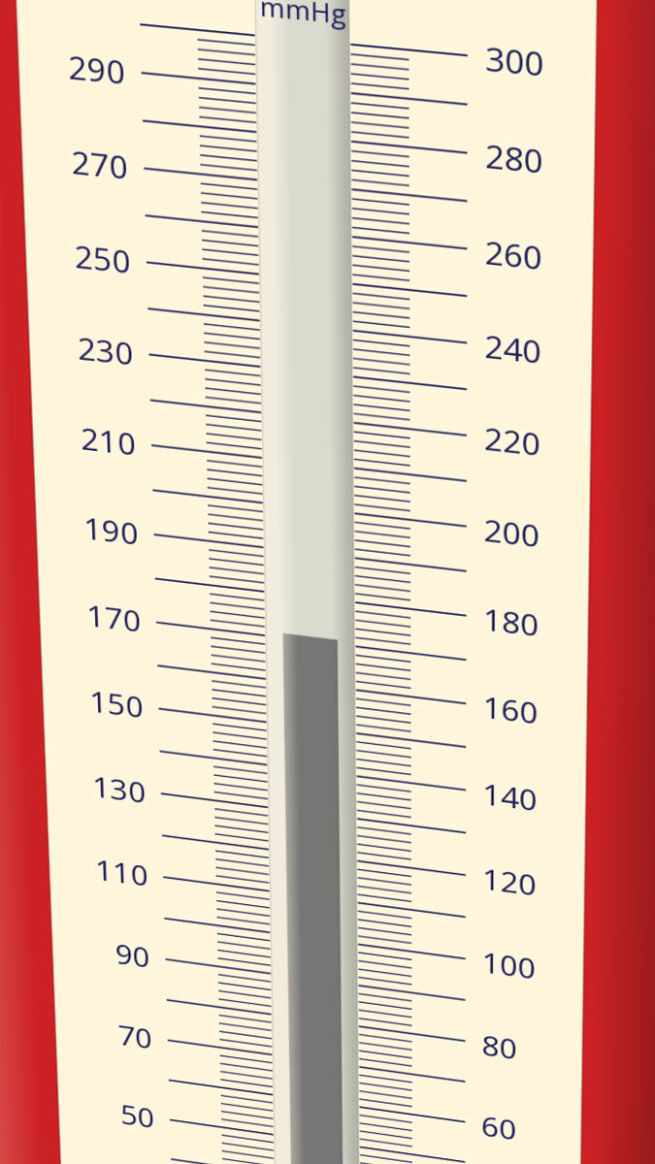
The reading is {"value": 171, "unit": "mmHg"}
